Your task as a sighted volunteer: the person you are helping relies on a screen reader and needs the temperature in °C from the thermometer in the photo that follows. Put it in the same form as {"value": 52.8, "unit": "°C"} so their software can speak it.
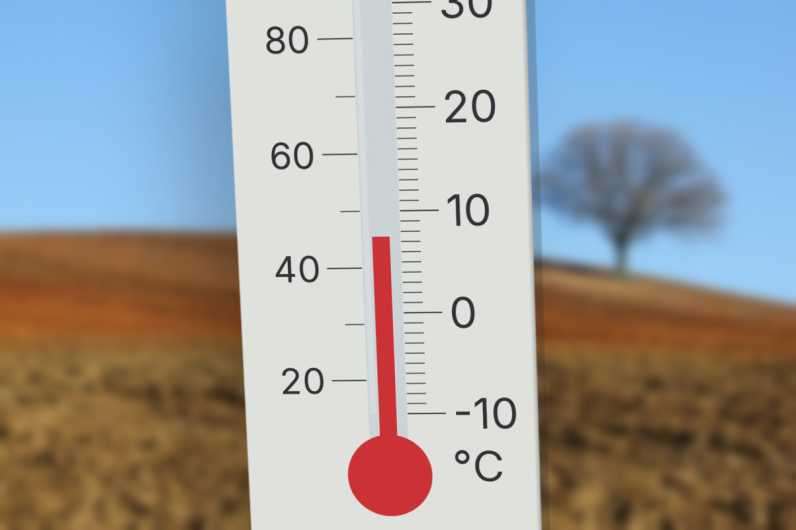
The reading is {"value": 7.5, "unit": "°C"}
